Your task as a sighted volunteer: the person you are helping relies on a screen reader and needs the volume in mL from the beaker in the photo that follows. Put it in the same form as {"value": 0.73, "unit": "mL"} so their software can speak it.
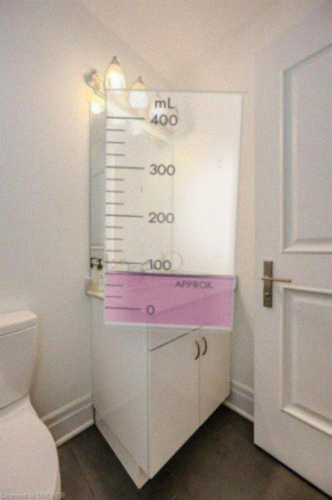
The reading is {"value": 75, "unit": "mL"}
